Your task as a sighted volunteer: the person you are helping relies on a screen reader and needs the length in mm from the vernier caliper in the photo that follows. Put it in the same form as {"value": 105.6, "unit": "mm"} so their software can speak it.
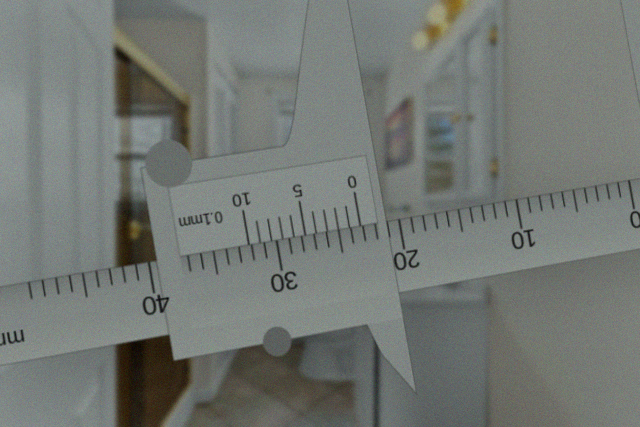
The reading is {"value": 23.2, "unit": "mm"}
